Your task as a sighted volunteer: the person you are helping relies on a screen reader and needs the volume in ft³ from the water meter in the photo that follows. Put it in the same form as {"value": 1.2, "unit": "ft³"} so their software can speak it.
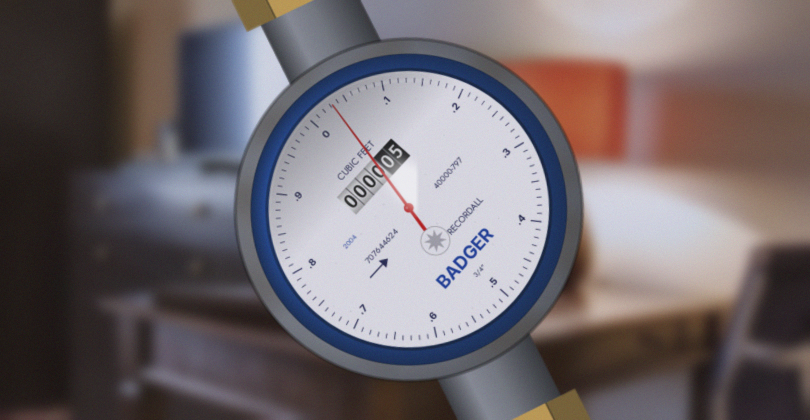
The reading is {"value": 5.03, "unit": "ft³"}
